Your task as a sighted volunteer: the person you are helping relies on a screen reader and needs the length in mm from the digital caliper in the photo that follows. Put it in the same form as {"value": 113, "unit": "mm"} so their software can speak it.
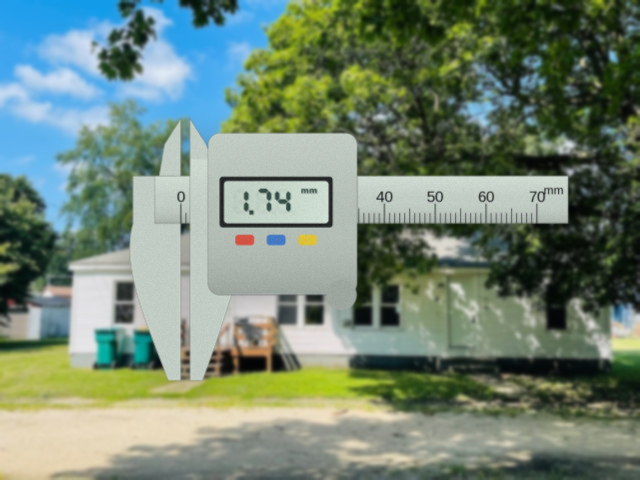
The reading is {"value": 1.74, "unit": "mm"}
